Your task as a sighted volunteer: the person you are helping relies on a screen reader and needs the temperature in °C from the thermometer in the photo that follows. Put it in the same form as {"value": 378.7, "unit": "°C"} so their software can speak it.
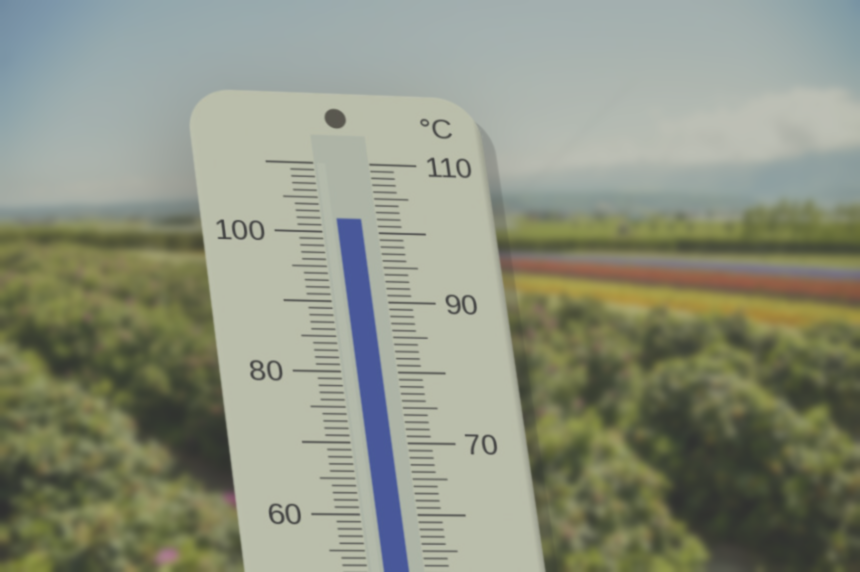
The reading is {"value": 102, "unit": "°C"}
